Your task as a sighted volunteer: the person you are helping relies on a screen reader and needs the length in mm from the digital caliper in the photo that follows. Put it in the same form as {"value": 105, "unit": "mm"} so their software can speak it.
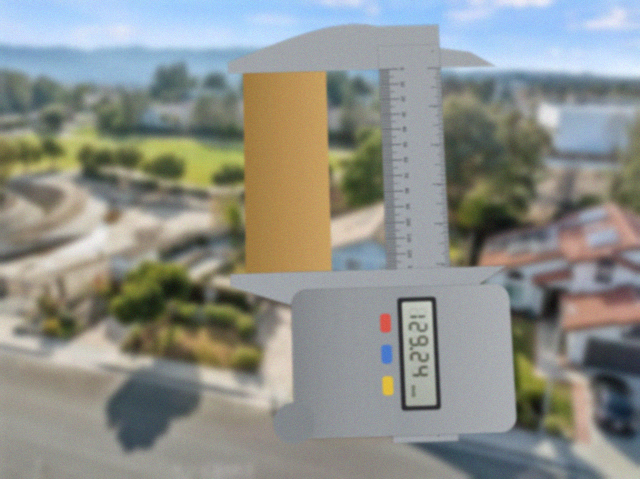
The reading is {"value": 129.24, "unit": "mm"}
